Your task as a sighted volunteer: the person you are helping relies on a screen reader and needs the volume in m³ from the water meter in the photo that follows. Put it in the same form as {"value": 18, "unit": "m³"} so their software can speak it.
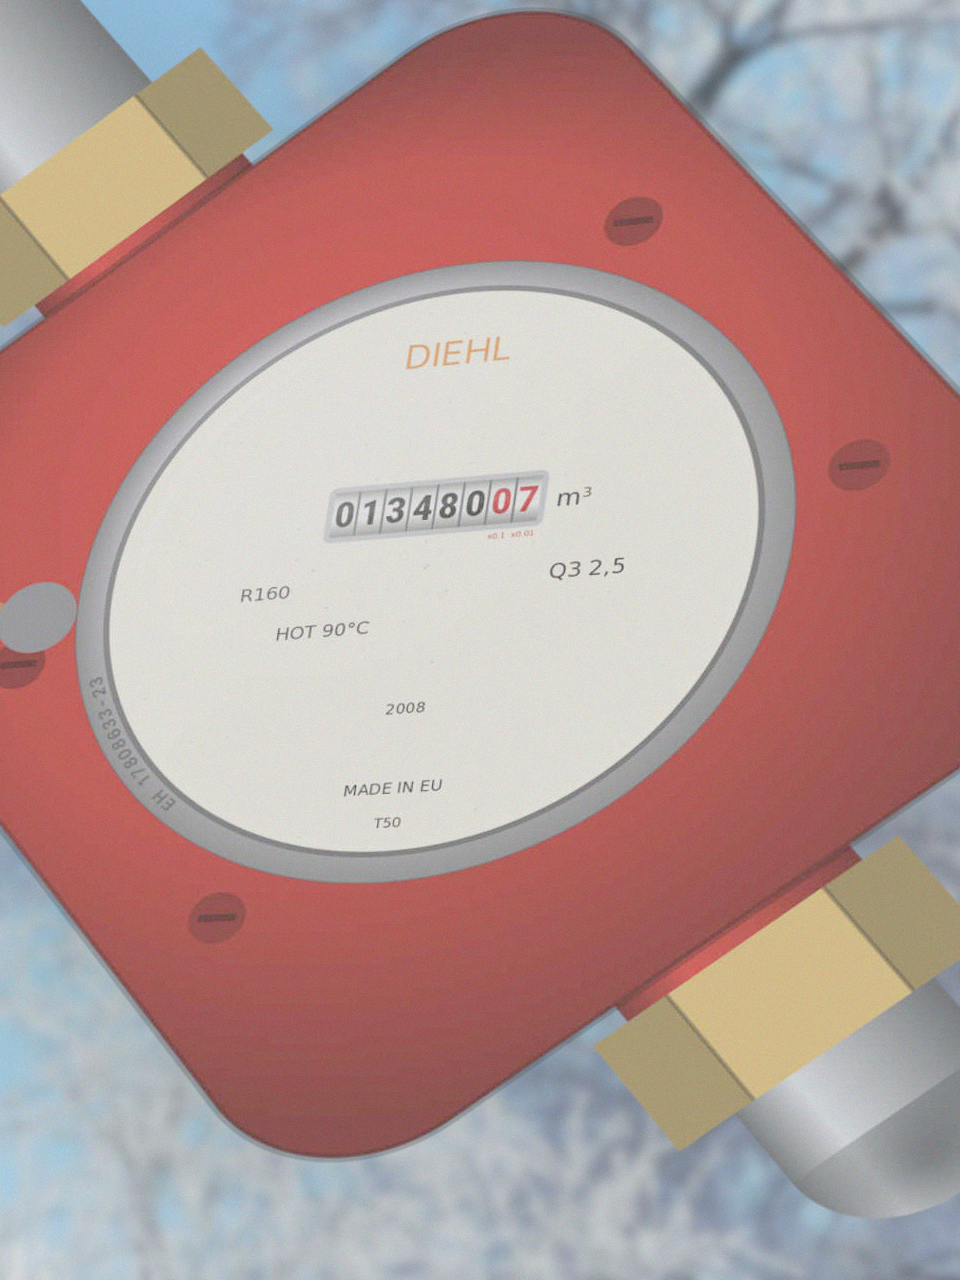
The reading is {"value": 13480.07, "unit": "m³"}
